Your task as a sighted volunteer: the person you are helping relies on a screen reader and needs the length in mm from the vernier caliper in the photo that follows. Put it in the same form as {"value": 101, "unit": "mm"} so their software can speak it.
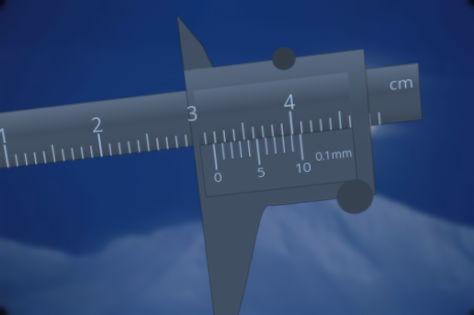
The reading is {"value": 31.8, "unit": "mm"}
